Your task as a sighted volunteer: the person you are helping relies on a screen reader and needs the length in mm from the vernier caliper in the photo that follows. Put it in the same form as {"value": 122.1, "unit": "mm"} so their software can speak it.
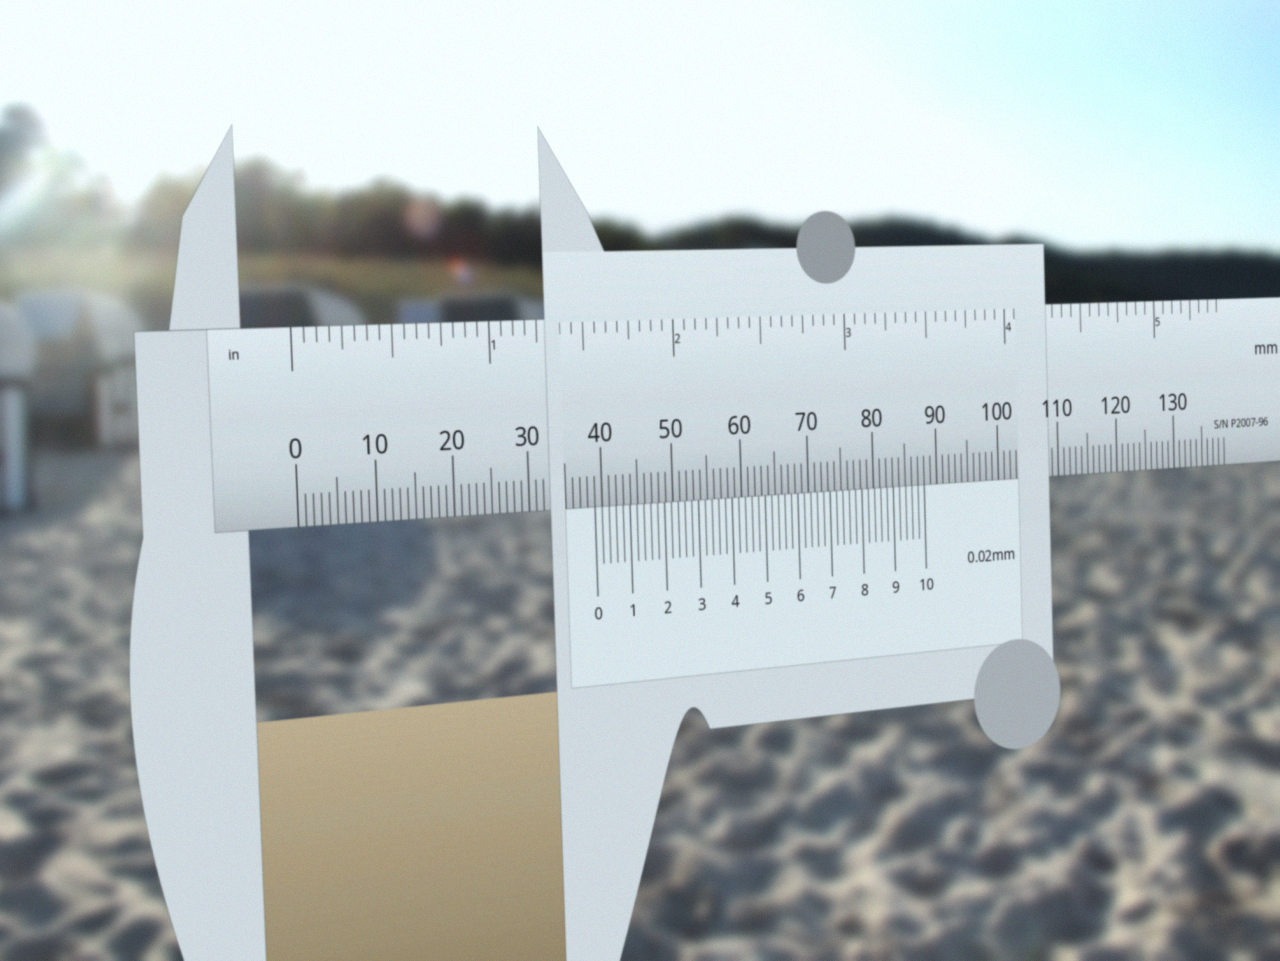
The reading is {"value": 39.0, "unit": "mm"}
